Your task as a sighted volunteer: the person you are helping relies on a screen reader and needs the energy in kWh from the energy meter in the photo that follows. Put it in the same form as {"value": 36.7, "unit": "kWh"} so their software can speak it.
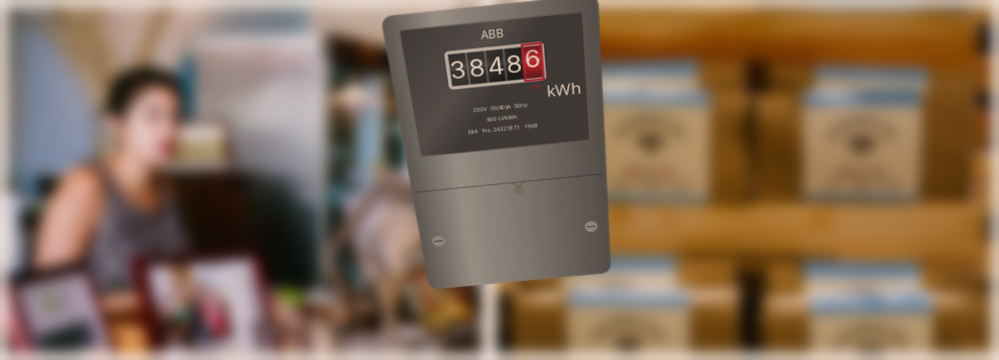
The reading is {"value": 3848.6, "unit": "kWh"}
